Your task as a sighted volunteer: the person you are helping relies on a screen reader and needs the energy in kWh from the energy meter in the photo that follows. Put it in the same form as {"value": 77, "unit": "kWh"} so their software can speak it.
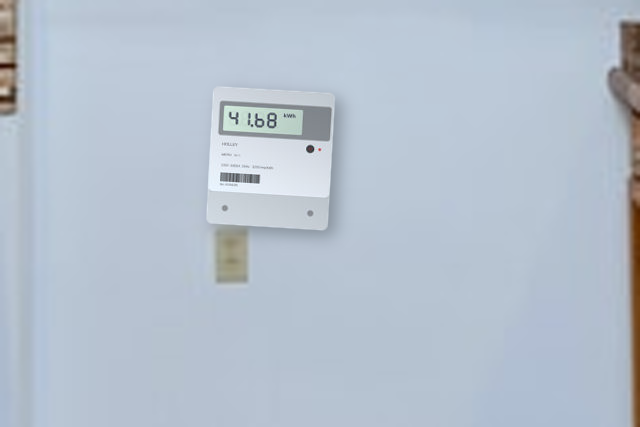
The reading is {"value": 41.68, "unit": "kWh"}
